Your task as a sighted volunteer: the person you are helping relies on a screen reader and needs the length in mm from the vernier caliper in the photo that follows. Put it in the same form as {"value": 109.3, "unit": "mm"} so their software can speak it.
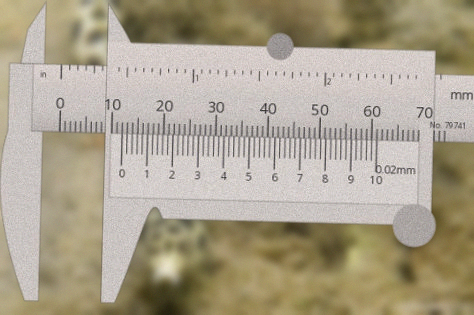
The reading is {"value": 12.0, "unit": "mm"}
